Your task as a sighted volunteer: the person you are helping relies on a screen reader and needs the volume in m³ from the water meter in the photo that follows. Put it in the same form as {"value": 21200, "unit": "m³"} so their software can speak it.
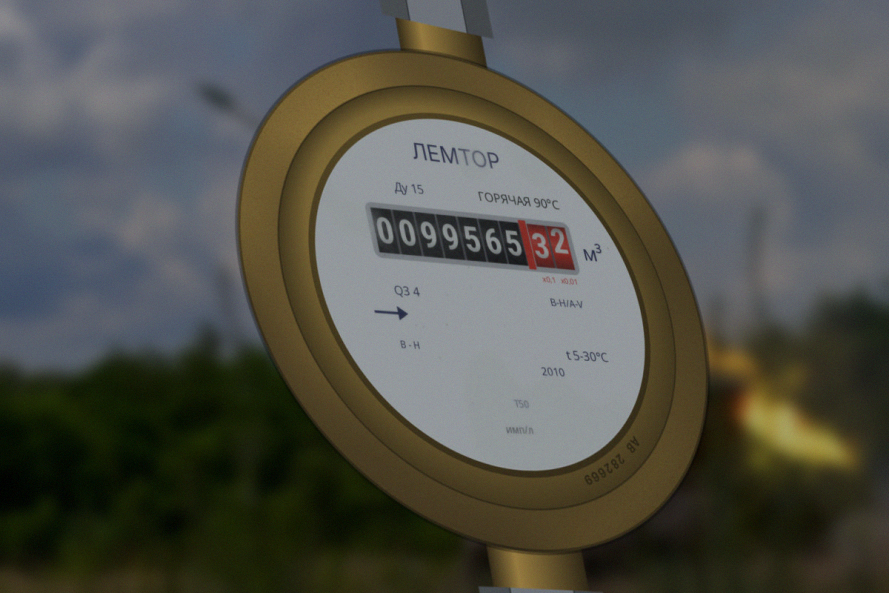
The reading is {"value": 99565.32, "unit": "m³"}
